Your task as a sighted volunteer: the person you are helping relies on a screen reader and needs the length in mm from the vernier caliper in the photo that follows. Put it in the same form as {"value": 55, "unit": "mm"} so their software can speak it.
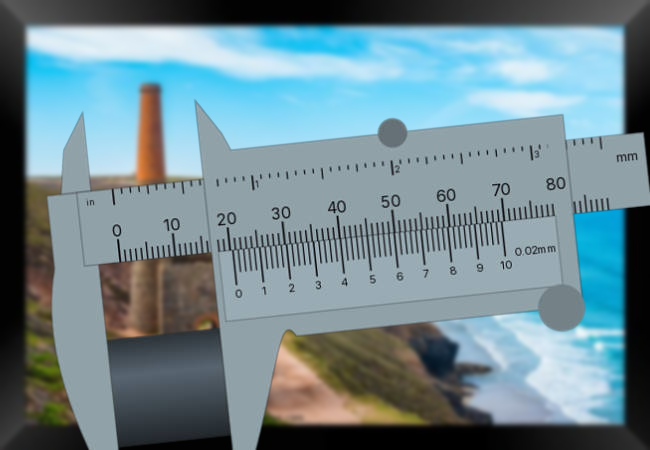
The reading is {"value": 20.5, "unit": "mm"}
